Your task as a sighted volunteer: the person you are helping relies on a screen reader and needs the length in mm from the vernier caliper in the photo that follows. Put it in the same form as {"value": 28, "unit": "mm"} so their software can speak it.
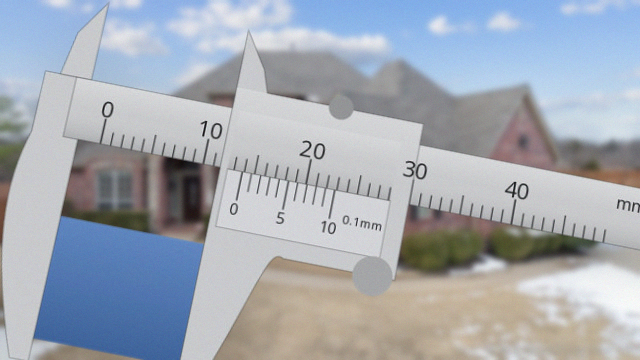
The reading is {"value": 13.8, "unit": "mm"}
